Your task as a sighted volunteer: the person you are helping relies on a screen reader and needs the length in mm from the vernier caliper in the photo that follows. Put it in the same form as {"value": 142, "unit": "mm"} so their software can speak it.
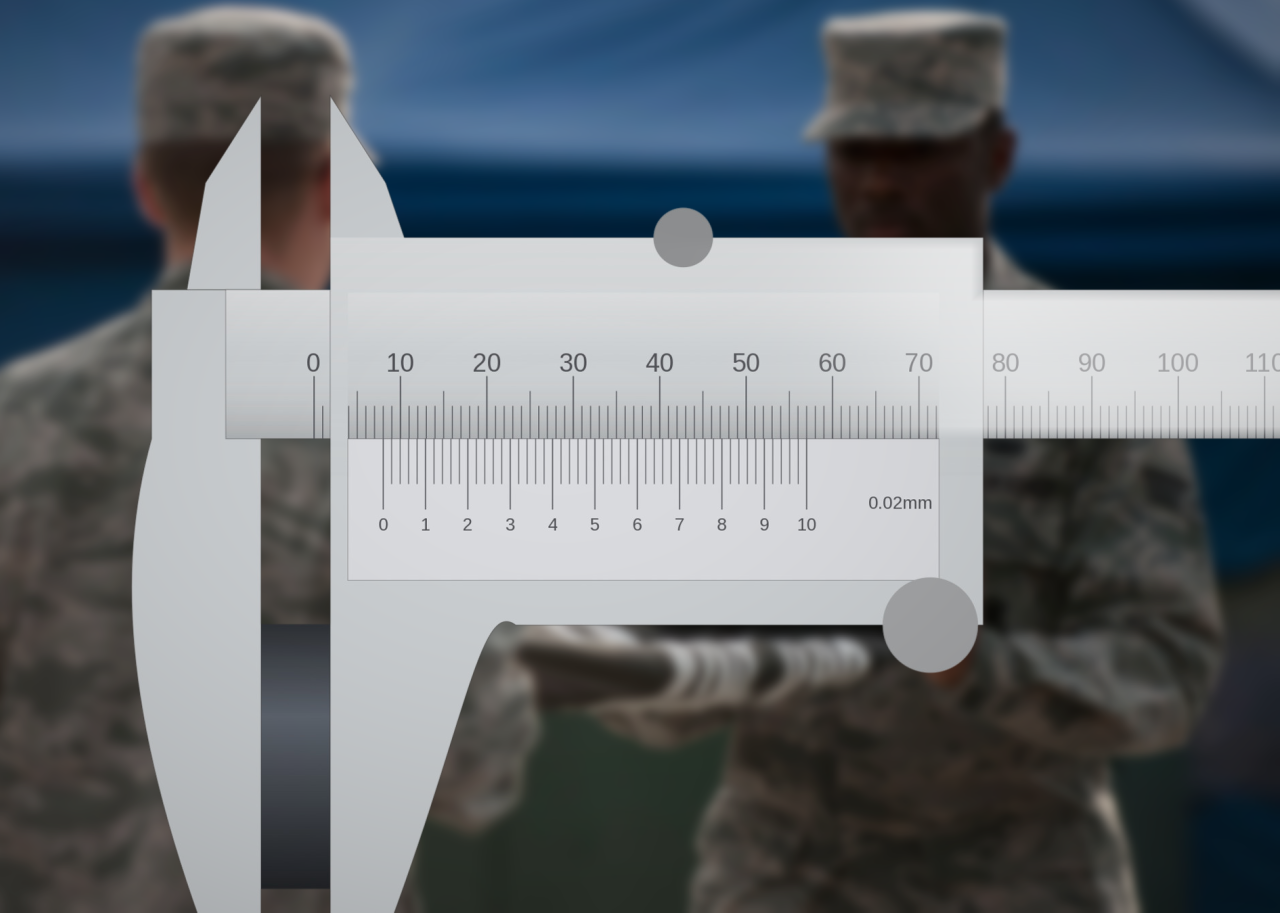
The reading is {"value": 8.0, "unit": "mm"}
